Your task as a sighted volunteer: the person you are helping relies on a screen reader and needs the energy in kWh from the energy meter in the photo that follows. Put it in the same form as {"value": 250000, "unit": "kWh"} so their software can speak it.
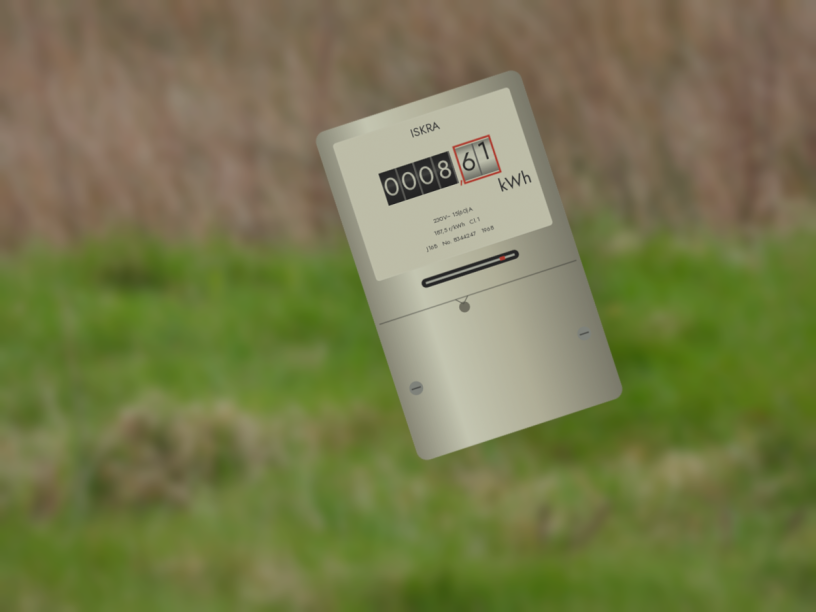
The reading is {"value": 8.61, "unit": "kWh"}
